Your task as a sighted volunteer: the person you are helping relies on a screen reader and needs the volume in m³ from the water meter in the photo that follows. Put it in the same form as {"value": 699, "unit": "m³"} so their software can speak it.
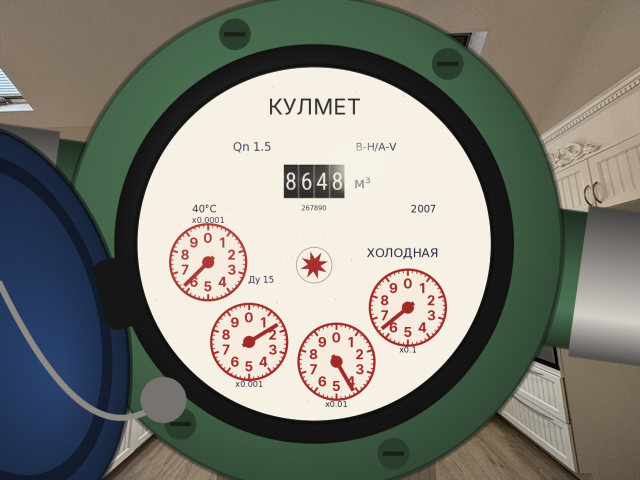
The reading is {"value": 8648.6416, "unit": "m³"}
